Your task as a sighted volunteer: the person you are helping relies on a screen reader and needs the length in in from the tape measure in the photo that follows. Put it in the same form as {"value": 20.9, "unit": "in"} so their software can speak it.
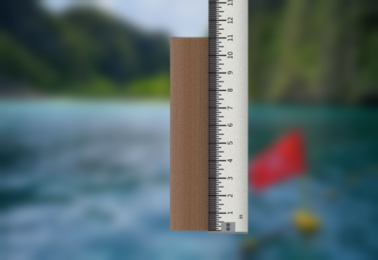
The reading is {"value": 11, "unit": "in"}
